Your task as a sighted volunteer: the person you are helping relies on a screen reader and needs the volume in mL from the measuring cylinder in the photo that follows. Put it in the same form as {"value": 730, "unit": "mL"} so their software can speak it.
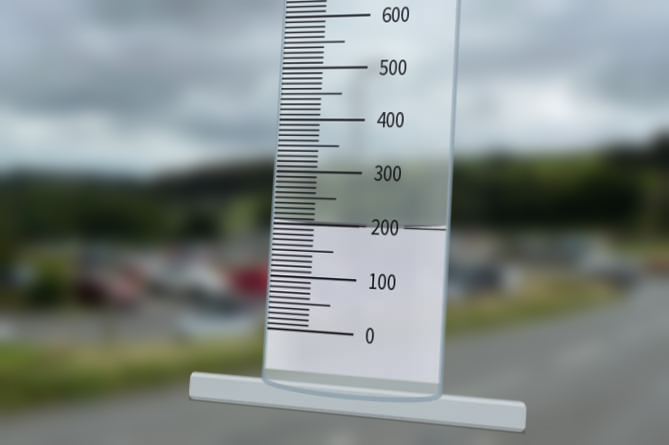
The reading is {"value": 200, "unit": "mL"}
